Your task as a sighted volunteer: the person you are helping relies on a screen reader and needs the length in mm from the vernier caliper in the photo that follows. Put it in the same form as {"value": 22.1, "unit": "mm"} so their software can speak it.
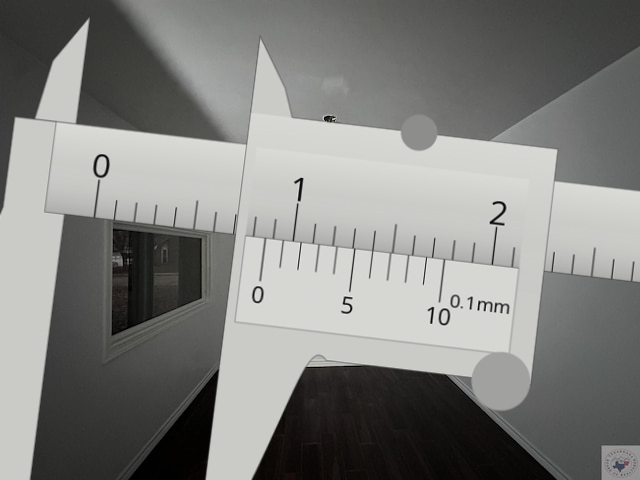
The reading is {"value": 8.6, "unit": "mm"}
